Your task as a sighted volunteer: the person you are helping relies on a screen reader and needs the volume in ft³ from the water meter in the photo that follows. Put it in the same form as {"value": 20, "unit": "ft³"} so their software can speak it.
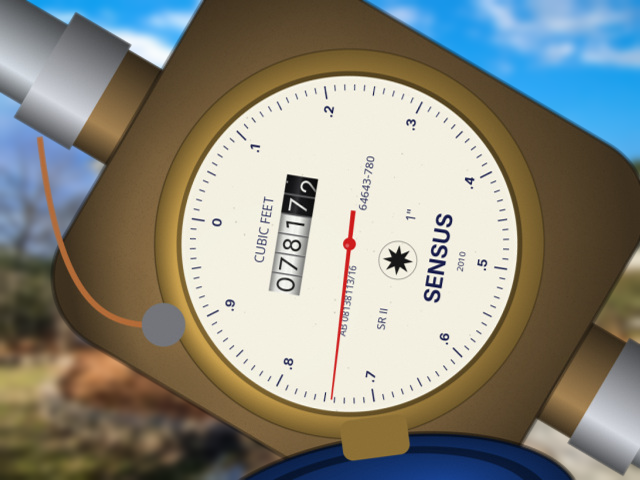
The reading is {"value": 78171.74, "unit": "ft³"}
